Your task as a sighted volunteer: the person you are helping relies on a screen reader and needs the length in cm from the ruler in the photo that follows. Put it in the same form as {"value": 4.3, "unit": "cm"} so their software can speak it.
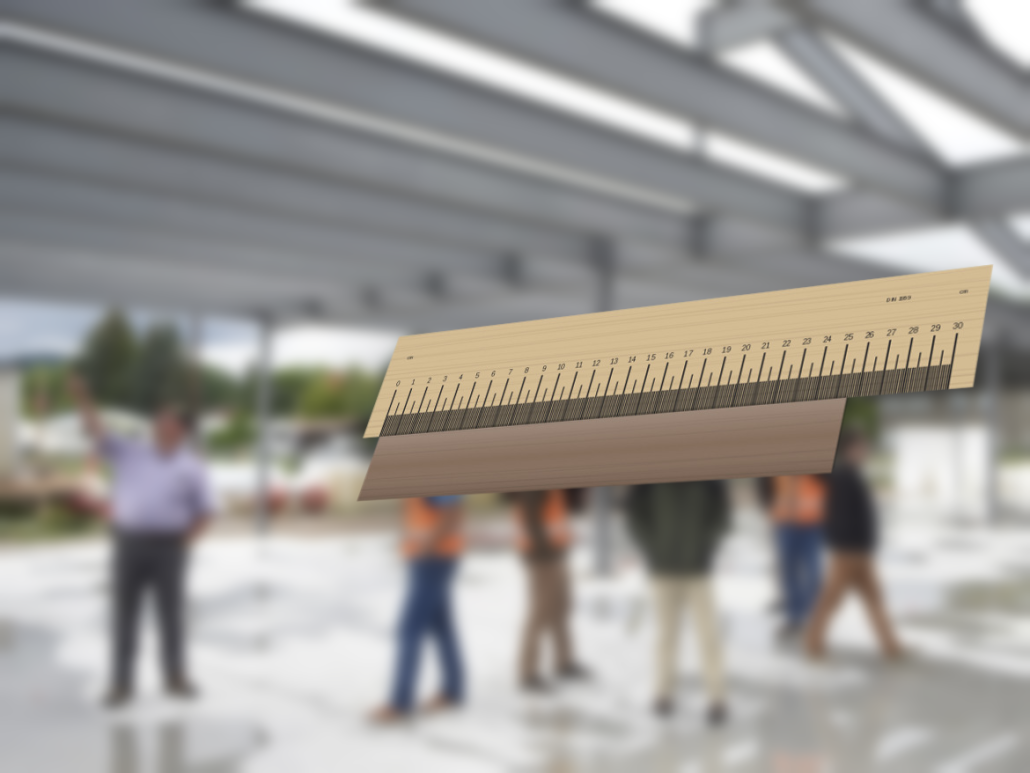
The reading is {"value": 25.5, "unit": "cm"}
